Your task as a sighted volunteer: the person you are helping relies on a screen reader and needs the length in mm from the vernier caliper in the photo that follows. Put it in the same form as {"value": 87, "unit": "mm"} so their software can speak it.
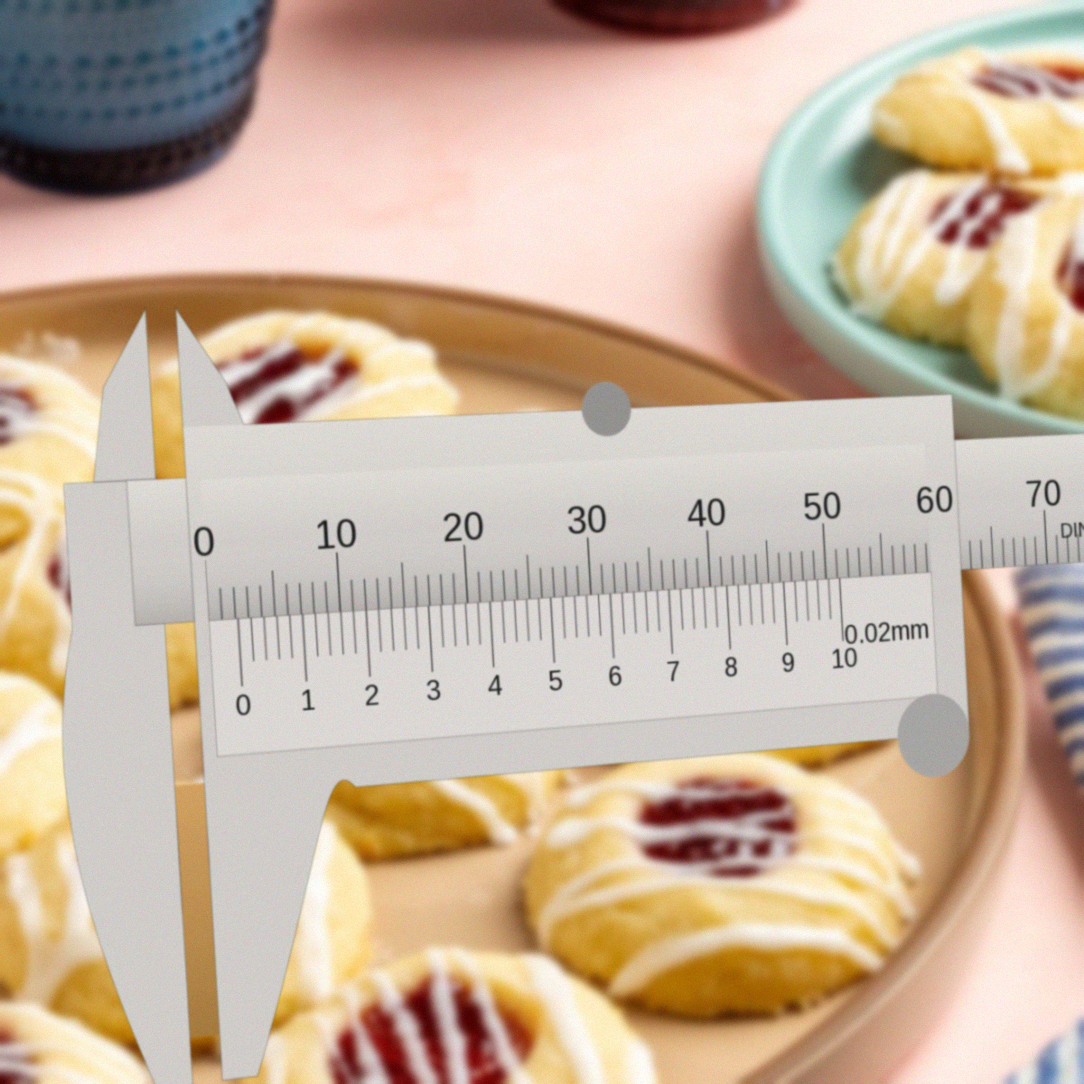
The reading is {"value": 2.2, "unit": "mm"}
